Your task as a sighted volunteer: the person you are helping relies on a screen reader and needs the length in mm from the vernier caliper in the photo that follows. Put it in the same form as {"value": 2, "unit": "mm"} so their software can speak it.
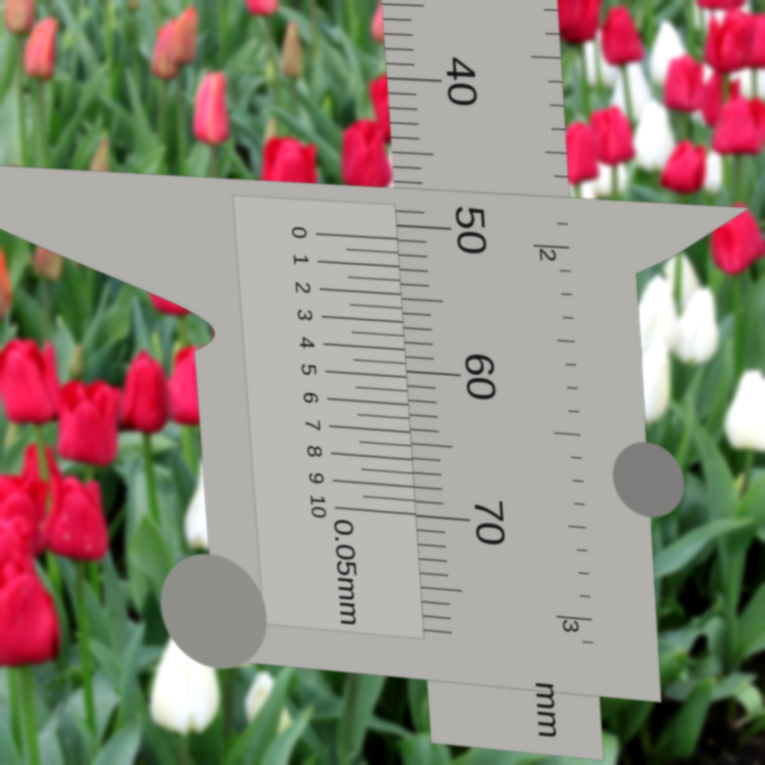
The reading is {"value": 50.9, "unit": "mm"}
